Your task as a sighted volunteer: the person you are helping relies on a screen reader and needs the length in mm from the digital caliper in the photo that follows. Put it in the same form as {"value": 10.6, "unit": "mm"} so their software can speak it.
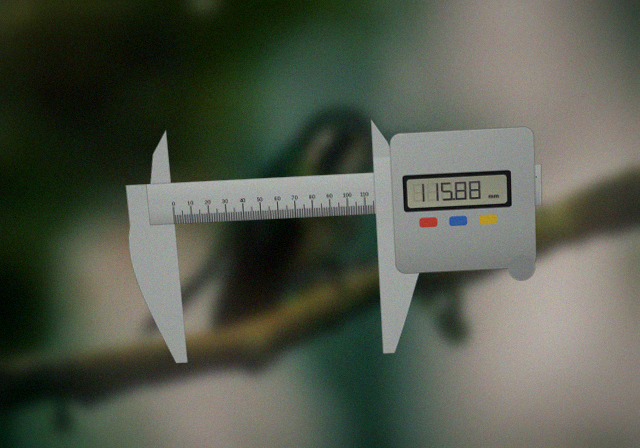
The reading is {"value": 115.88, "unit": "mm"}
